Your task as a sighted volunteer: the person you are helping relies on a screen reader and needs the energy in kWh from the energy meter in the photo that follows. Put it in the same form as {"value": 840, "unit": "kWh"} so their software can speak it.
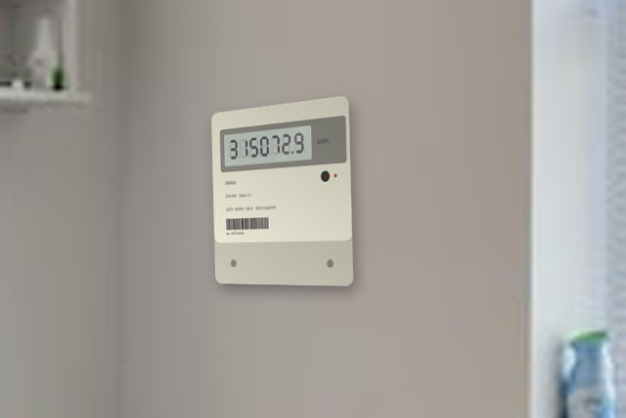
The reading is {"value": 315072.9, "unit": "kWh"}
